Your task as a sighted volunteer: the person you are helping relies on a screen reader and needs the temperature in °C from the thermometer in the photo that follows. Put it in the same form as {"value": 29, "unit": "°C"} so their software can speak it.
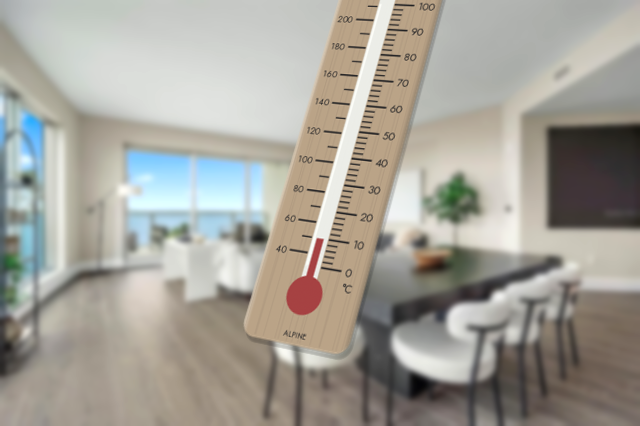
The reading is {"value": 10, "unit": "°C"}
